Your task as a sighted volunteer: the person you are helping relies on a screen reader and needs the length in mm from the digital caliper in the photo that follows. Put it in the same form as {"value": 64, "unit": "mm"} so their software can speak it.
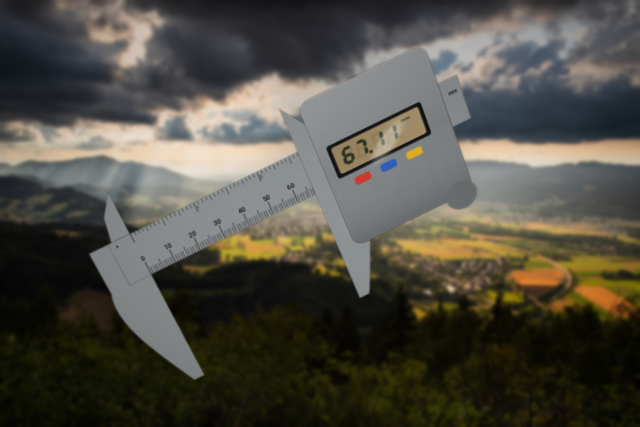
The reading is {"value": 67.11, "unit": "mm"}
